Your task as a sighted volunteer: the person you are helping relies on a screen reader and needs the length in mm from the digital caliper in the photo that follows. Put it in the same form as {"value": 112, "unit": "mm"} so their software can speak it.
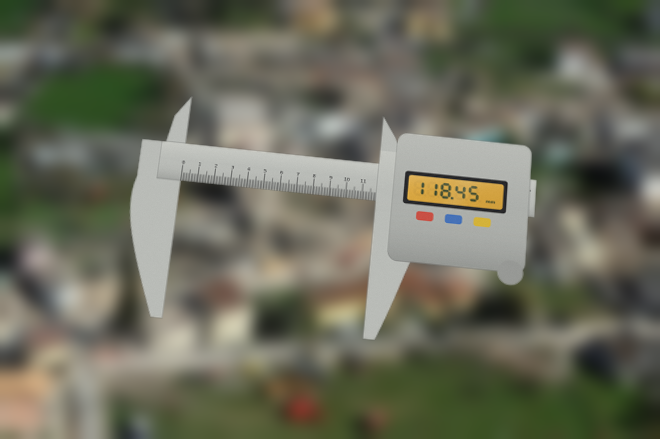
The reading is {"value": 118.45, "unit": "mm"}
